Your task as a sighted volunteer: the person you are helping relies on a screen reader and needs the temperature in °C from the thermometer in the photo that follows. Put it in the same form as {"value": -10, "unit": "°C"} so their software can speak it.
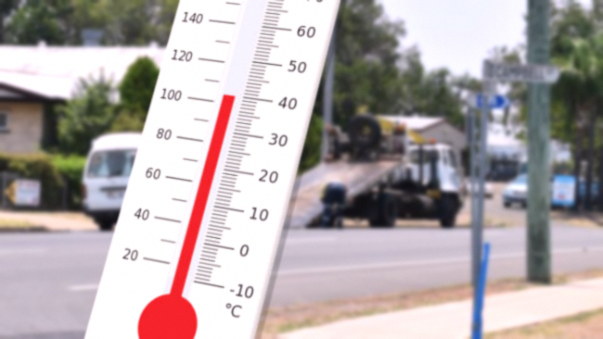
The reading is {"value": 40, "unit": "°C"}
